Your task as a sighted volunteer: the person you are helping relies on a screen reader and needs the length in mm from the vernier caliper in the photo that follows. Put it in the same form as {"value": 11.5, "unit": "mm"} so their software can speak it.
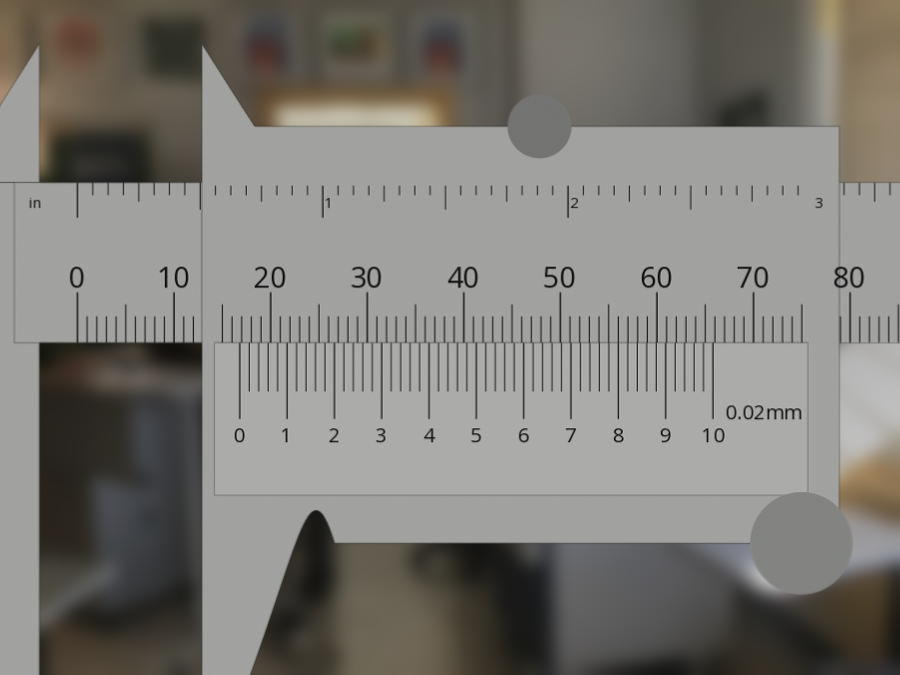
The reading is {"value": 16.8, "unit": "mm"}
